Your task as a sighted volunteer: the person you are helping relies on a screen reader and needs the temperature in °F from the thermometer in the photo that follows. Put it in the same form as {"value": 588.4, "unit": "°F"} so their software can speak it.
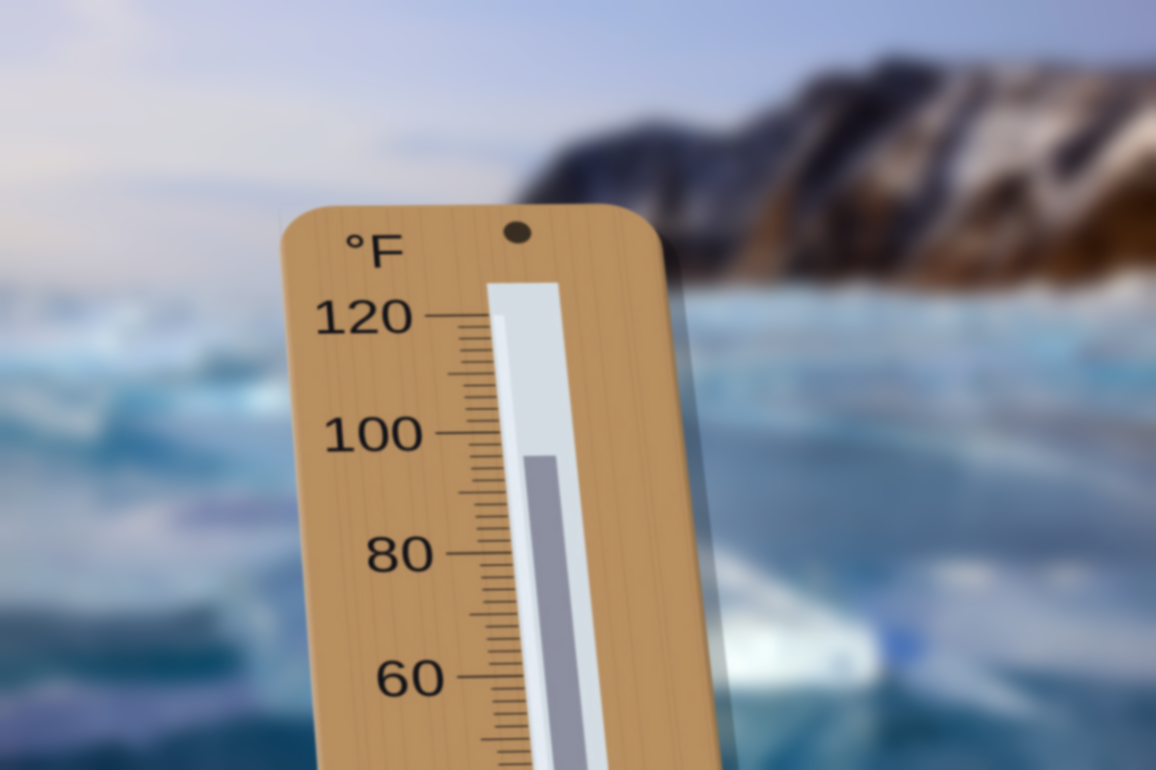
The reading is {"value": 96, "unit": "°F"}
